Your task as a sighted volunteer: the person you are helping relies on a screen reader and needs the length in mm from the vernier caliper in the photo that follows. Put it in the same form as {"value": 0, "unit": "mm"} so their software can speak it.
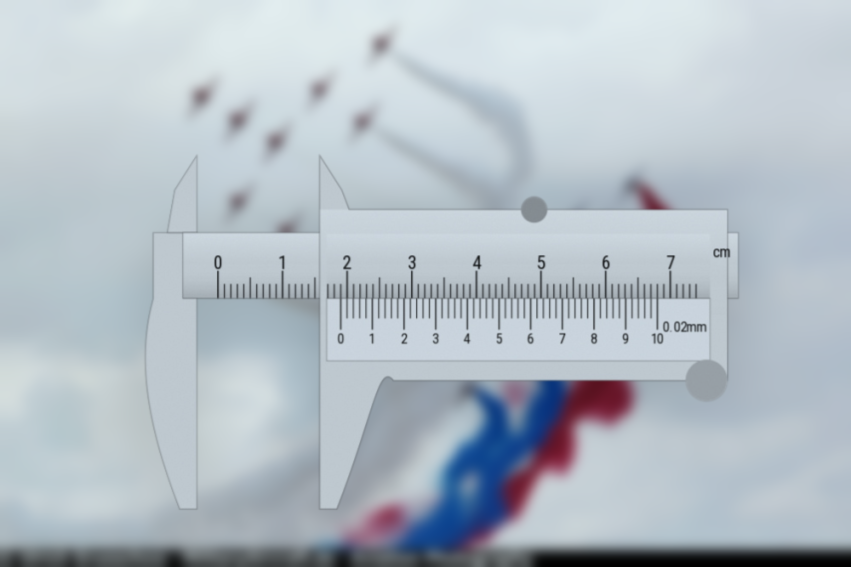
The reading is {"value": 19.0, "unit": "mm"}
